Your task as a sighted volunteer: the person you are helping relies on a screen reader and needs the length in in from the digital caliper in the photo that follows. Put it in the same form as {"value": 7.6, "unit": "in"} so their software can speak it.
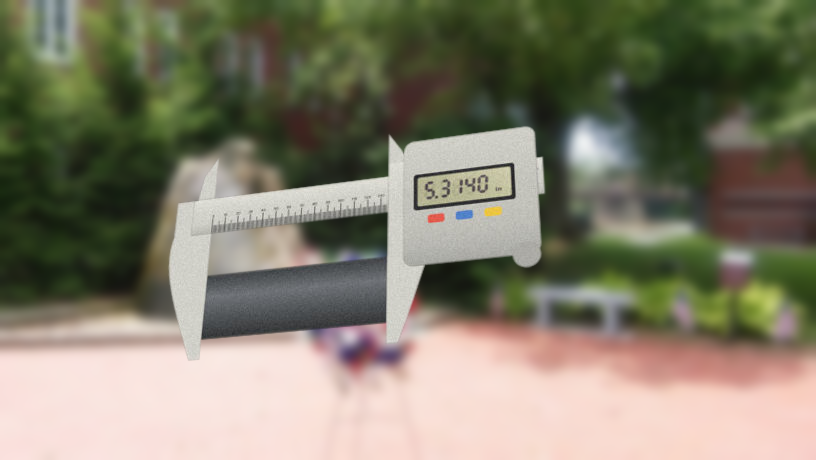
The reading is {"value": 5.3140, "unit": "in"}
